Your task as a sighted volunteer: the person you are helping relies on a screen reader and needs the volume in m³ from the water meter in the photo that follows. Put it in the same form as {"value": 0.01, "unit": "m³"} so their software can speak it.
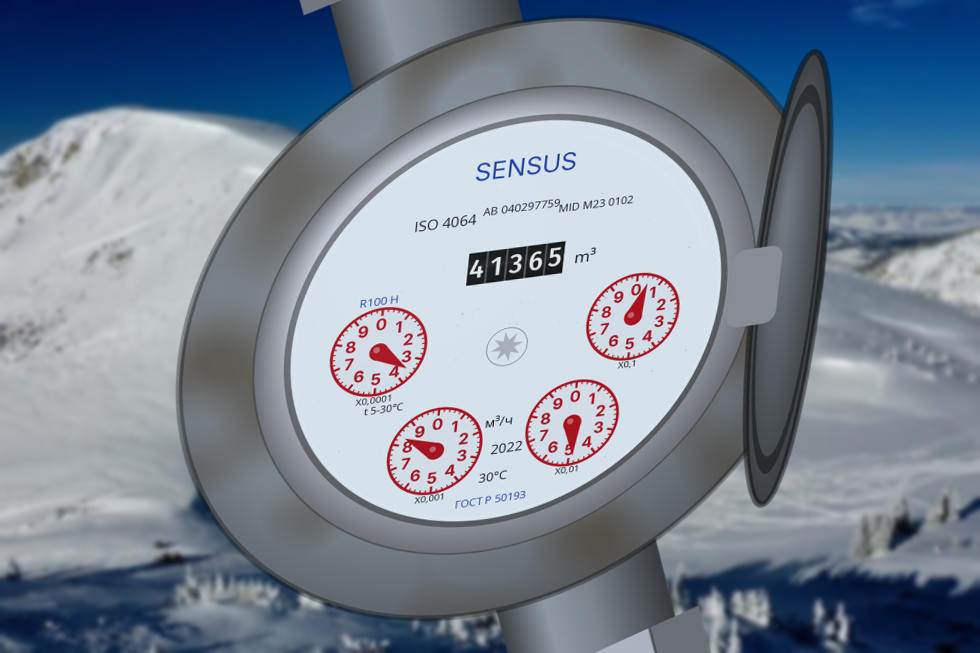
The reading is {"value": 41365.0483, "unit": "m³"}
